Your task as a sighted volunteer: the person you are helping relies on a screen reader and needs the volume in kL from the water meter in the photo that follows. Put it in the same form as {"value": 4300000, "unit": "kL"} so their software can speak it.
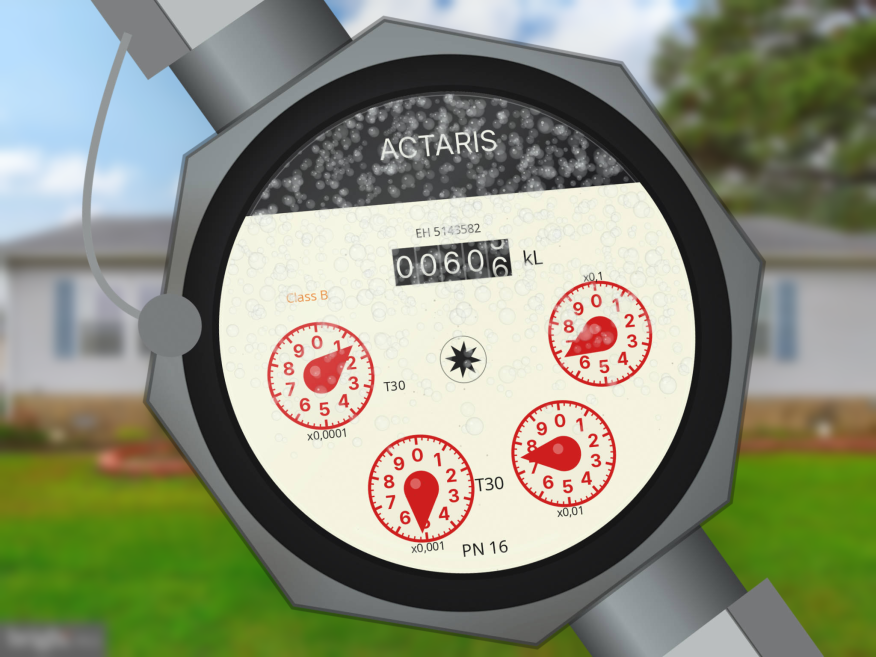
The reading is {"value": 605.6751, "unit": "kL"}
